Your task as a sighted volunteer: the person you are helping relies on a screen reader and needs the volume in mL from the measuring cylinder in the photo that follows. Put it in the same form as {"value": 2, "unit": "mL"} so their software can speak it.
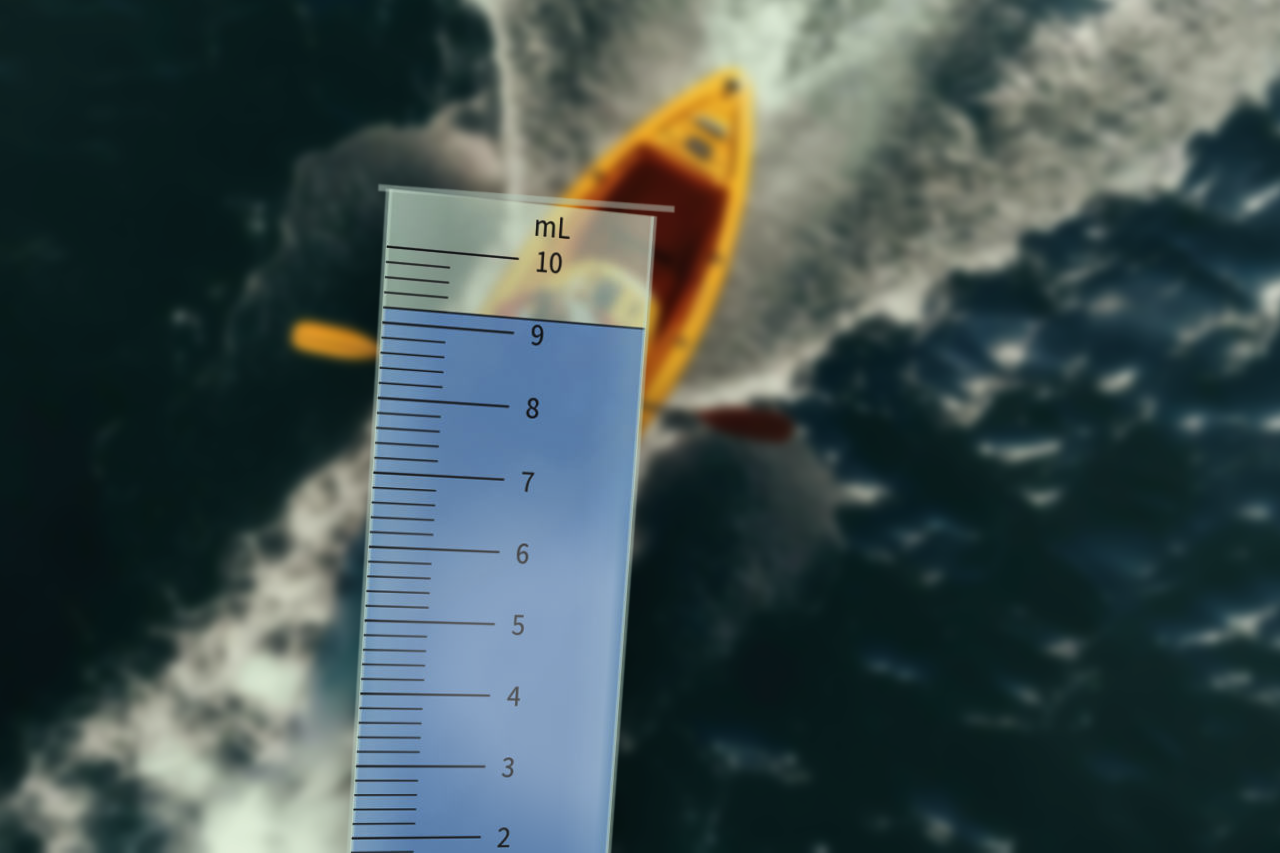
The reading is {"value": 9.2, "unit": "mL"}
